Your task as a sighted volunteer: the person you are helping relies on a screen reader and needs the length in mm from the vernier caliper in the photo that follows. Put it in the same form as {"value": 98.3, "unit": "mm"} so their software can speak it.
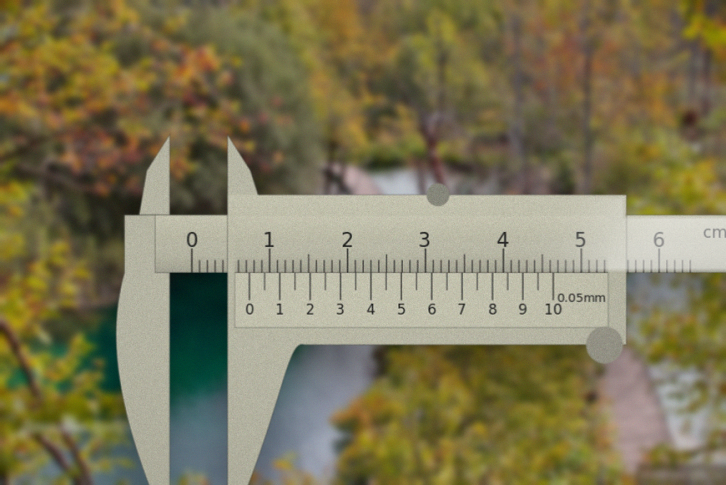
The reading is {"value": 7.4, "unit": "mm"}
